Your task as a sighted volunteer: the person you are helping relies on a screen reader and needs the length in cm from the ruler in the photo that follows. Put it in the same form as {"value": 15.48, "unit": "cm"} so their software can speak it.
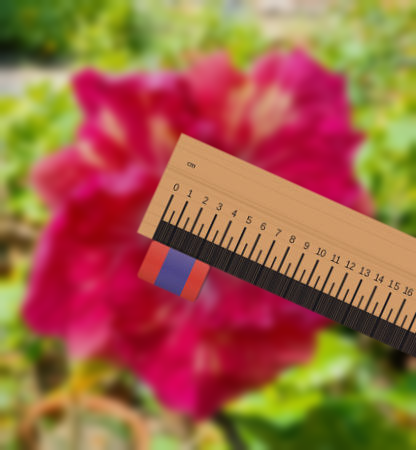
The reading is {"value": 4, "unit": "cm"}
